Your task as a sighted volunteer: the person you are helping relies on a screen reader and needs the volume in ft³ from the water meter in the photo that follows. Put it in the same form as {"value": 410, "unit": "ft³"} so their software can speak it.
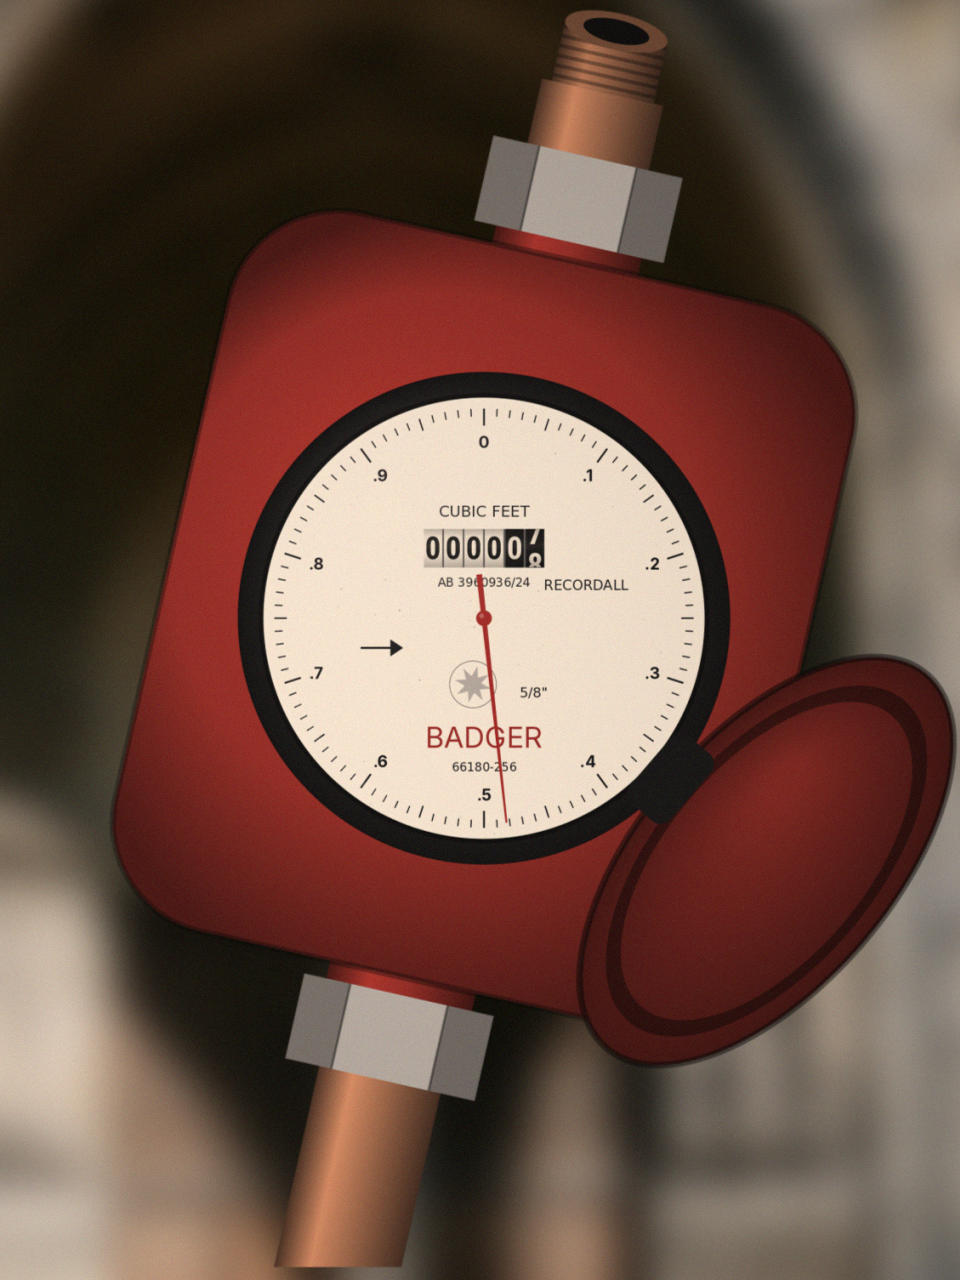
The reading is {"value": 7.48, "unit": "ft³"}
